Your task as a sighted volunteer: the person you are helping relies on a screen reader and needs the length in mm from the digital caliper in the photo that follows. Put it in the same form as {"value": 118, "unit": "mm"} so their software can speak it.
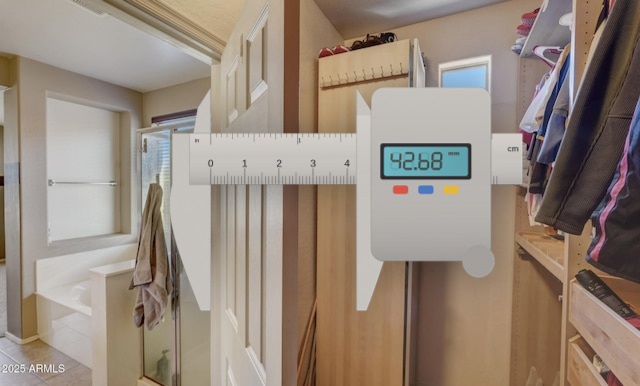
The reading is {"value": 42.68, "unit": "mm"}
